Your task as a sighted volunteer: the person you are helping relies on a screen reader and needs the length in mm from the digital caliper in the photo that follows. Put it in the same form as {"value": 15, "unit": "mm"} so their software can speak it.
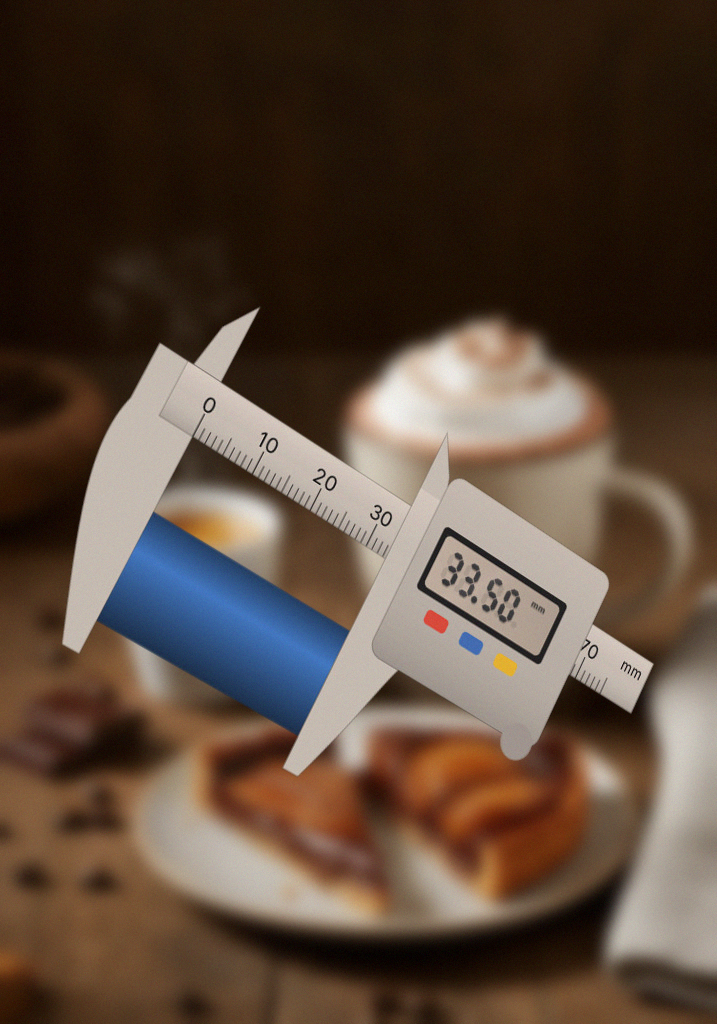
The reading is {"value": 33.50, "unit": "mm"}
